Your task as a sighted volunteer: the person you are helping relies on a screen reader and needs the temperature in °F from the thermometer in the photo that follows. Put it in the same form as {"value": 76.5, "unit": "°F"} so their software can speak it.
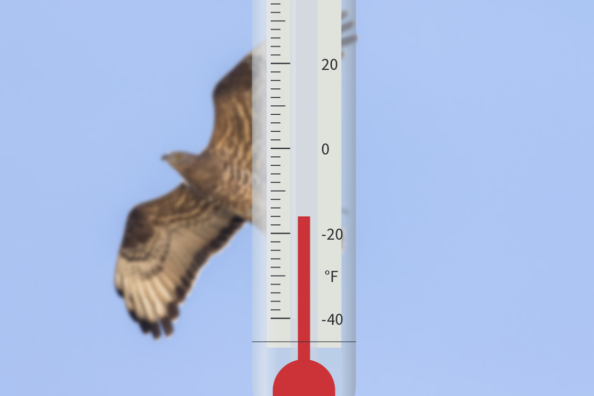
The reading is {"value": -16, "unit": "°F"}
